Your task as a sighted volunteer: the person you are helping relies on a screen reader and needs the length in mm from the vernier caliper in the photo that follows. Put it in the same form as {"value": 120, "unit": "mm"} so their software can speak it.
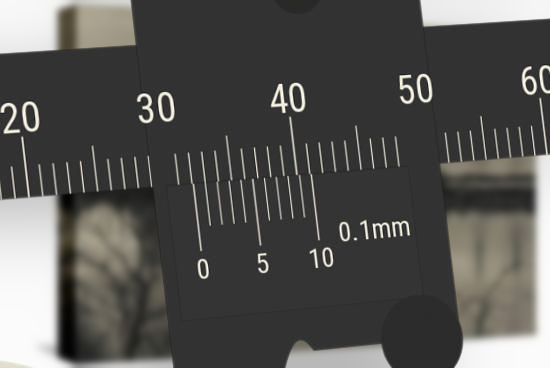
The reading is {"value": 32.1, "unit": "mm"}
